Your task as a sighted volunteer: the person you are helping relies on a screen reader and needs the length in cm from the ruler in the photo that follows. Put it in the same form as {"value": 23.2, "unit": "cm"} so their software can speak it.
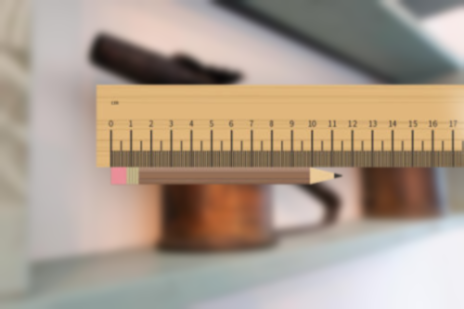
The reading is {"value": 11.5, "unit": "cm"}
